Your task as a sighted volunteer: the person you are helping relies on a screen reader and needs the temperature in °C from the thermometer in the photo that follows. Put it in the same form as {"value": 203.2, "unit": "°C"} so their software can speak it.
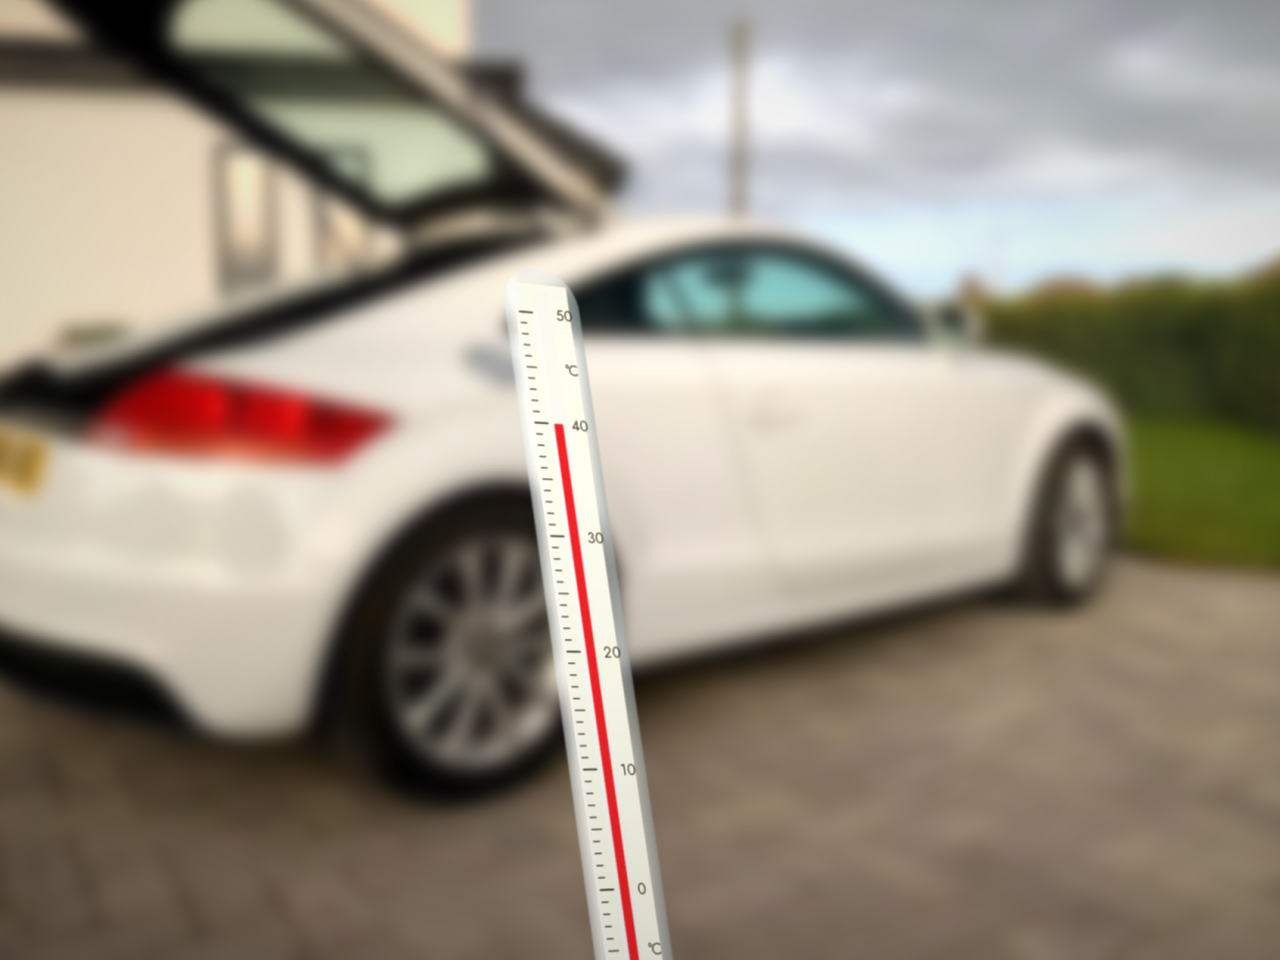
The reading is {"value": 40, "unit": "°C"}
